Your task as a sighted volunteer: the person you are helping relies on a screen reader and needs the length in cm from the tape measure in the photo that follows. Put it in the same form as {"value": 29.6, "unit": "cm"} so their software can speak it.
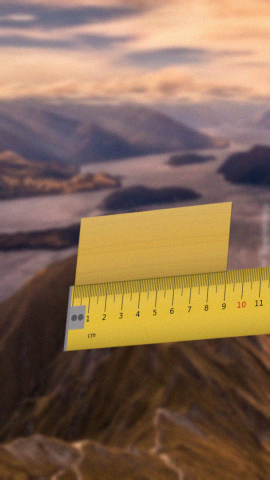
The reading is {"value": 9, "unit": "cm"}
